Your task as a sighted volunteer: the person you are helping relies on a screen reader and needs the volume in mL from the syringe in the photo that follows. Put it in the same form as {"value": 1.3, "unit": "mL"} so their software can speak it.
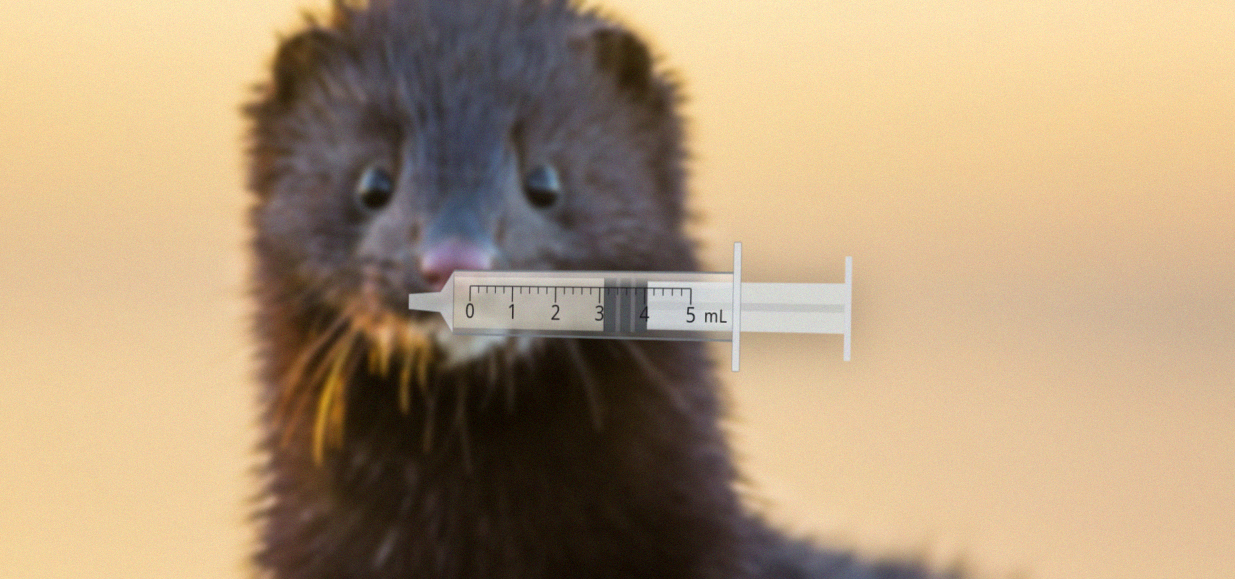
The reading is {"value": 3.1, "unit": "mL"}
